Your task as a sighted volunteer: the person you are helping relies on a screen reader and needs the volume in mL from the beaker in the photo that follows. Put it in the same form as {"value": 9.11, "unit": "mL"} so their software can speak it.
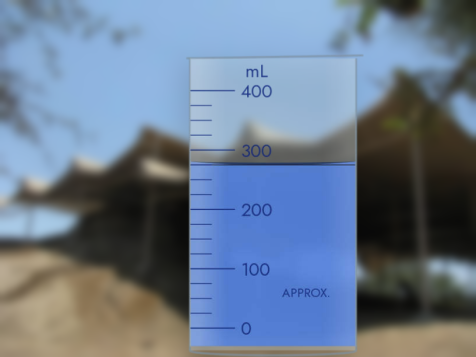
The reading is {"value": 275, "unit": "mL"}
